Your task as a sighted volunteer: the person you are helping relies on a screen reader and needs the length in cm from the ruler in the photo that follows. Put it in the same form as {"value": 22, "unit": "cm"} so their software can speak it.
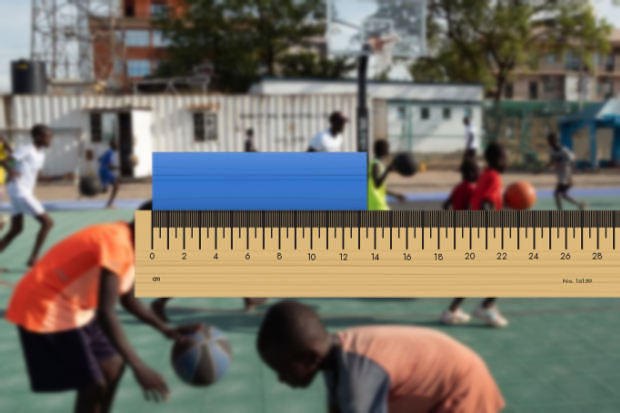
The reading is {"value": 13.5, "unit": "cm"}
